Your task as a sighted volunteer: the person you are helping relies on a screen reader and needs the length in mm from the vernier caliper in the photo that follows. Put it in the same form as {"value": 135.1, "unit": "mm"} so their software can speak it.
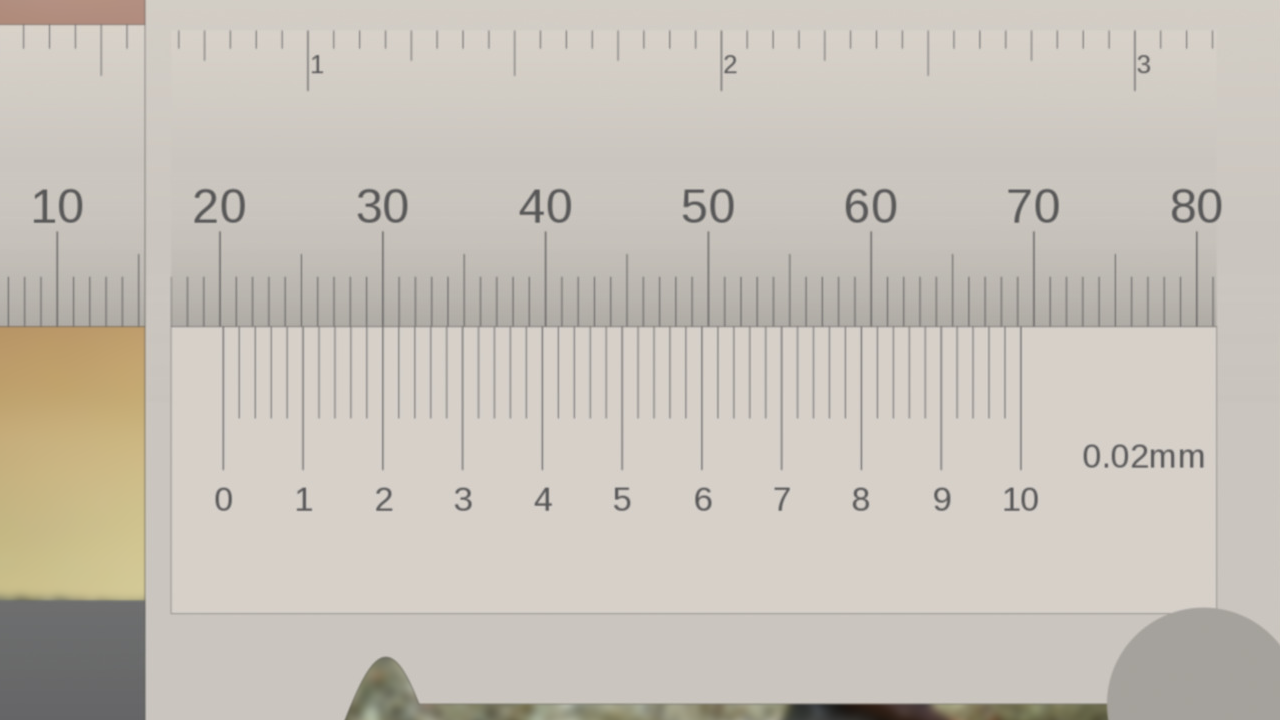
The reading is {"value": 20.2, "unit": "mm"}
